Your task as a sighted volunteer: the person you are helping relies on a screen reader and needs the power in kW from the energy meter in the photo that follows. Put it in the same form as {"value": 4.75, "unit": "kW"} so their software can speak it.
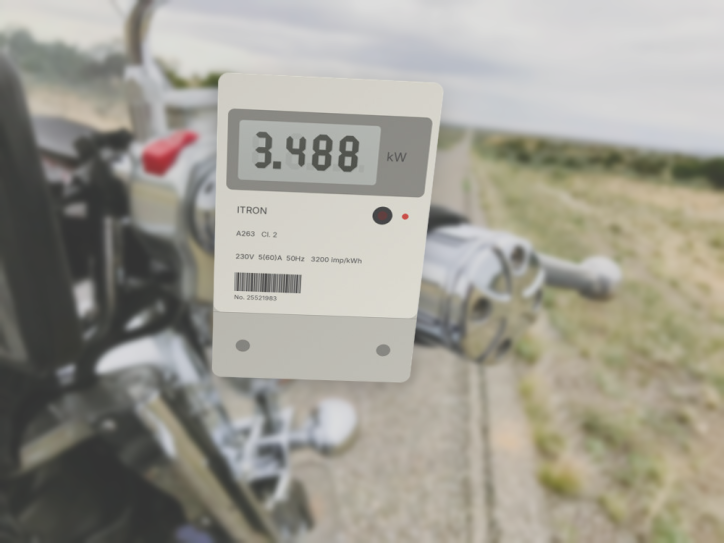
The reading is {"value": 3.488, "unit": "kW"}
